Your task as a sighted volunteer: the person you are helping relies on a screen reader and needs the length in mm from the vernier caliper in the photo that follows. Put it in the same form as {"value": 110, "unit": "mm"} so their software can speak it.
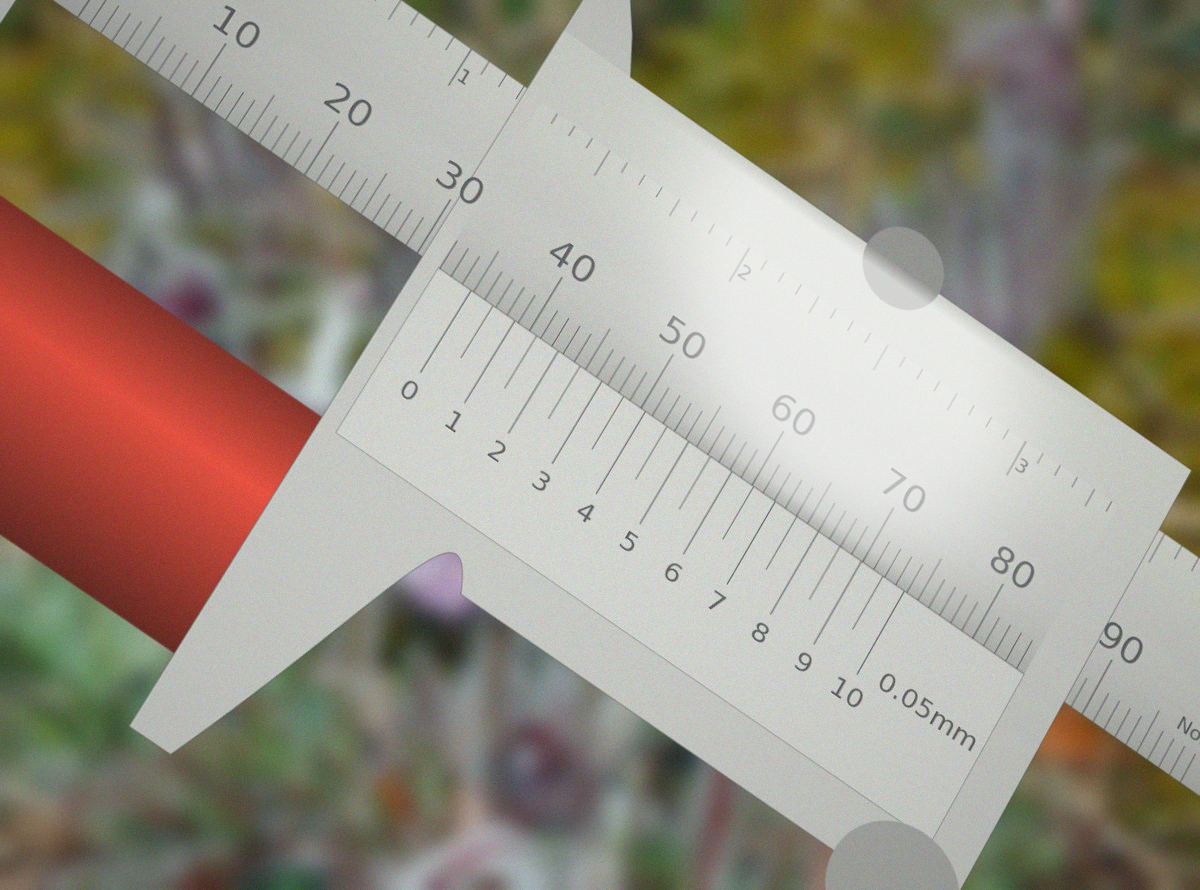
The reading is {"value": 34.8, "unit": "mm"}
